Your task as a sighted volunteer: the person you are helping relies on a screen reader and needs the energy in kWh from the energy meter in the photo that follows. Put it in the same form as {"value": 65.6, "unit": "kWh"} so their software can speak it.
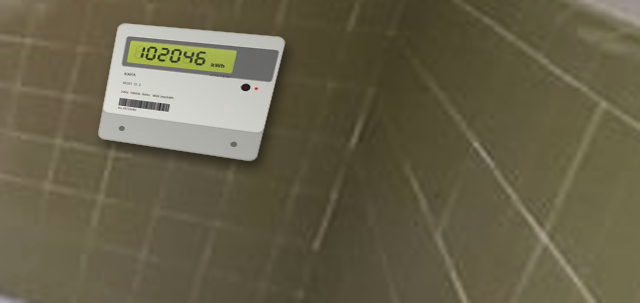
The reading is {"value": 102046, "unit": "kWh"}
